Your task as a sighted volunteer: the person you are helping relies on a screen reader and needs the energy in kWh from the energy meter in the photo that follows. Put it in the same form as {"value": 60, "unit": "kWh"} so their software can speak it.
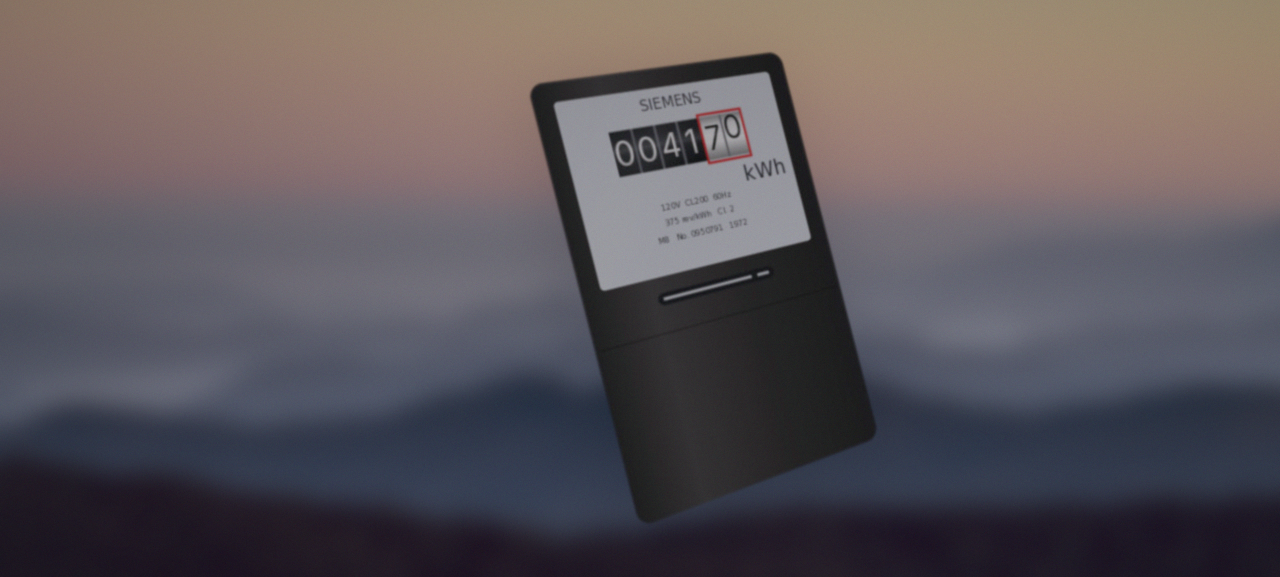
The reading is {"value": 41.70, "unit": "kWh"}
